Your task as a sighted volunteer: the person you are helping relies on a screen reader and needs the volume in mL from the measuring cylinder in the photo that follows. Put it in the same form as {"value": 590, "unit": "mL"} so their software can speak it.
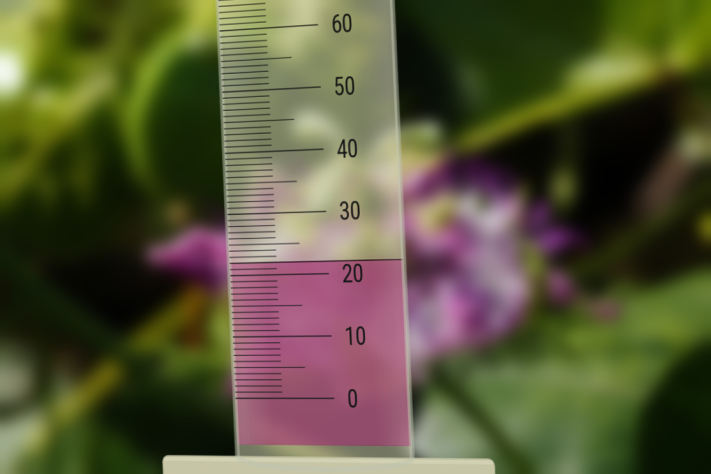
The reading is {"value": 22, "unit": "mL"}
